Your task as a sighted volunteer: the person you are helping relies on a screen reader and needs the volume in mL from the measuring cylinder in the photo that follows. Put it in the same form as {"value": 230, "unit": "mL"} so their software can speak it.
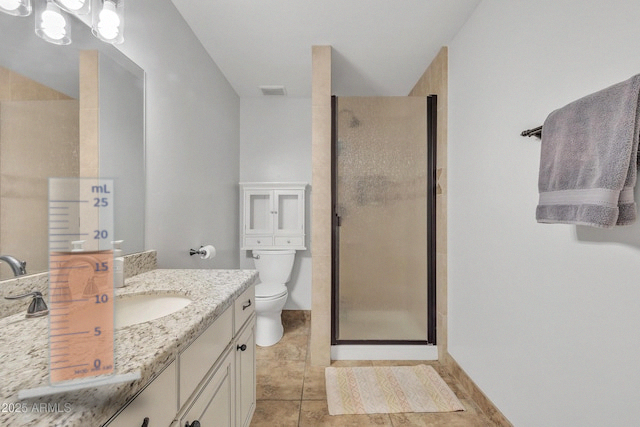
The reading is {"value": 17, "unit": "mL"}
